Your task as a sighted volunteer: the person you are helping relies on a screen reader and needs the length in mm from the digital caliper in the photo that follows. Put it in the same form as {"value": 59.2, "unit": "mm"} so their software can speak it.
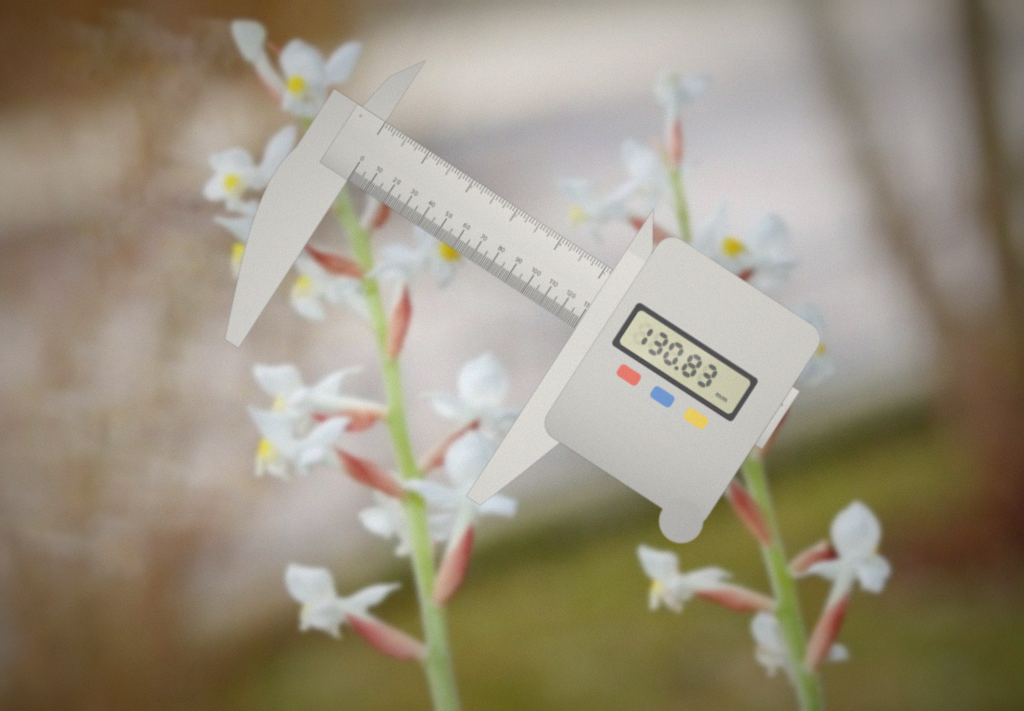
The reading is {"value": 130.83, "unit": "mm"}
